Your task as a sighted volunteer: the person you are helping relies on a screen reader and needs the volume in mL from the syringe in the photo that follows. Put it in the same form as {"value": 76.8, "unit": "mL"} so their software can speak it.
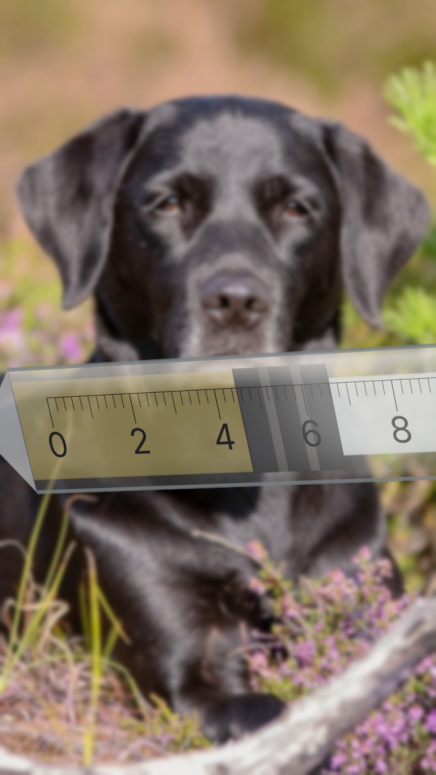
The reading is {"value": 4.5, "unit": "mL"}
